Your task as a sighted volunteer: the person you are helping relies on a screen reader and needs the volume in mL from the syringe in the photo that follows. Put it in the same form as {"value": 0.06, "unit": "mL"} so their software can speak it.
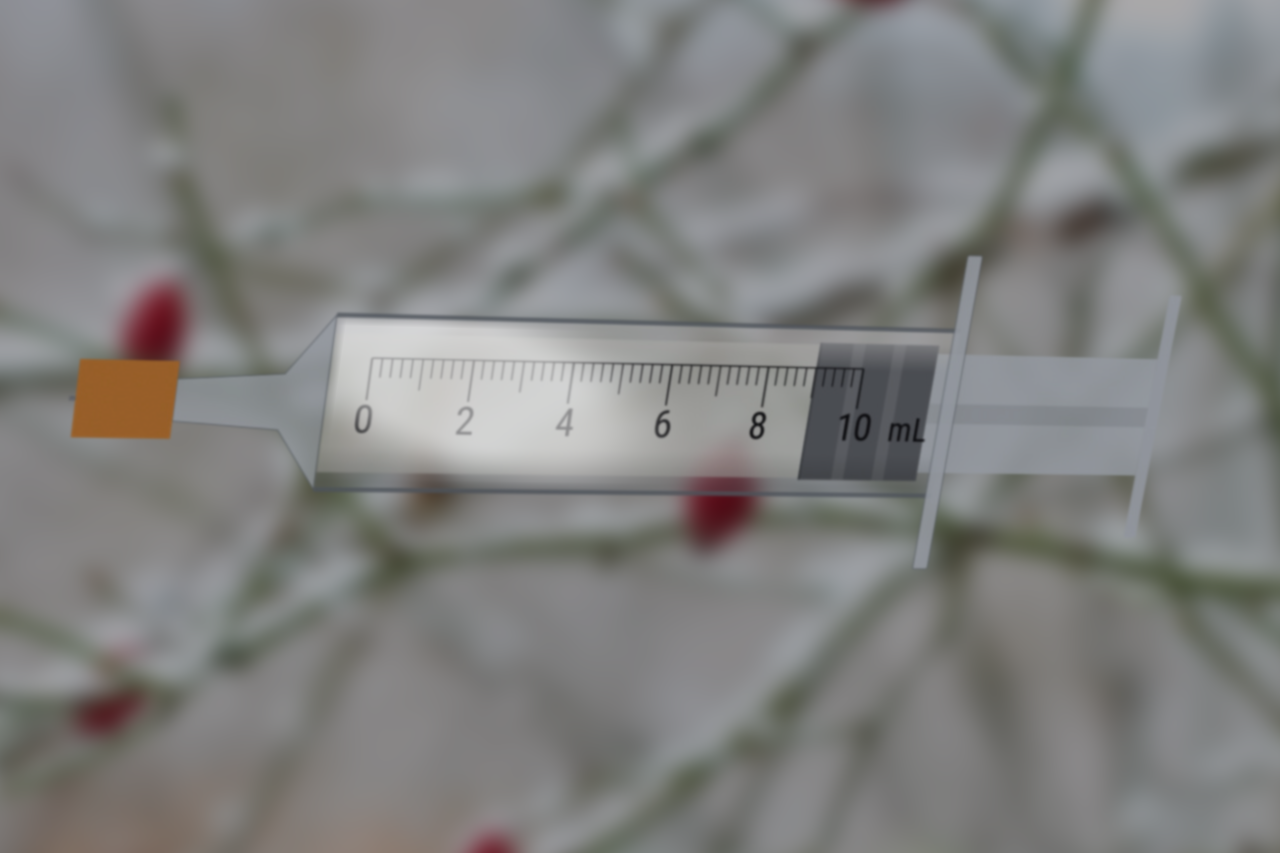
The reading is {"value": 9, "unit": "mL"}
